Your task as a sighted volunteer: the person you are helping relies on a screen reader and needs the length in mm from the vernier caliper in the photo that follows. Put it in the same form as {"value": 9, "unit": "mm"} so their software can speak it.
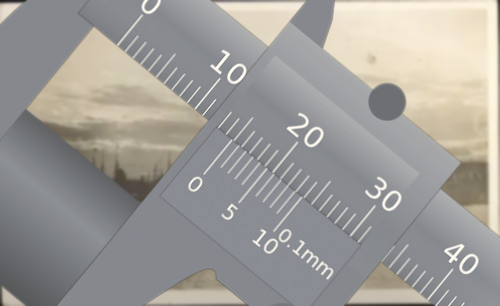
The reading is {"value": 14.8, "unit": "mm"}
